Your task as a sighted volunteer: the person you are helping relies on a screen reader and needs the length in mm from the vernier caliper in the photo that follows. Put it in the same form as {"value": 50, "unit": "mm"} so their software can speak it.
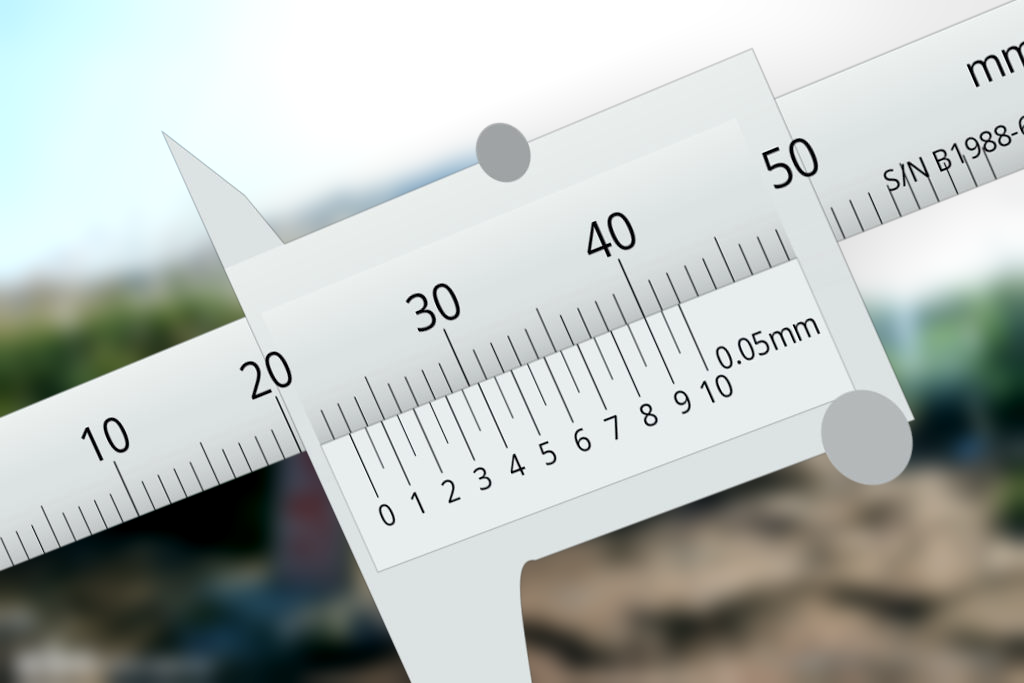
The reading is {"value": 22.9, "unit": "mm"}
